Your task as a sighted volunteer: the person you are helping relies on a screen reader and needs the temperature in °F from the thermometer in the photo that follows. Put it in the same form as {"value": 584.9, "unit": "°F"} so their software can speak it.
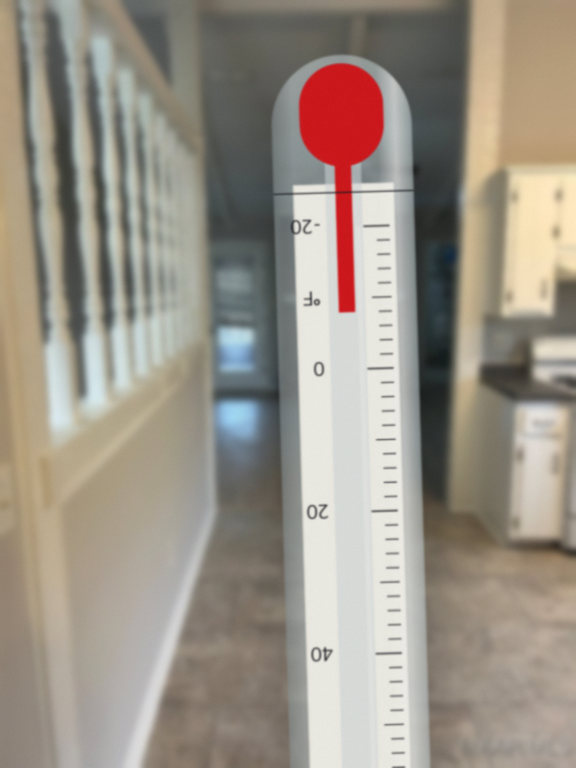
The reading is {"value": -8, "unit": "°F"}
